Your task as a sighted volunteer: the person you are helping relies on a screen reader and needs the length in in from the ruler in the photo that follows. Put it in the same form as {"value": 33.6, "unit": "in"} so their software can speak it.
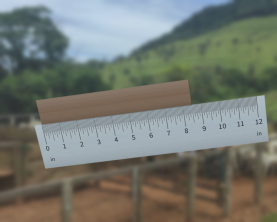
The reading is {"value": 8.5, "unit": "in"}
